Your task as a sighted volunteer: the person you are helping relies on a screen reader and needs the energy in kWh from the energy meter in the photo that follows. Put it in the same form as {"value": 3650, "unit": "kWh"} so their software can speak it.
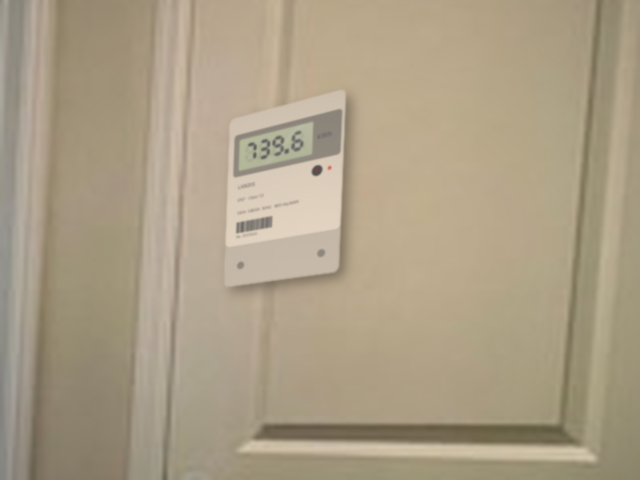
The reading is {"value": 739.6, "unit": "kWh"}
